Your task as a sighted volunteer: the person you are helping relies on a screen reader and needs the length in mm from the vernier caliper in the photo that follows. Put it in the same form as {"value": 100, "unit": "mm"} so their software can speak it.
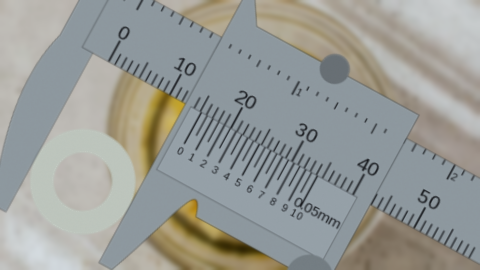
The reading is {"value": 15.2, "unit": "mm"}
